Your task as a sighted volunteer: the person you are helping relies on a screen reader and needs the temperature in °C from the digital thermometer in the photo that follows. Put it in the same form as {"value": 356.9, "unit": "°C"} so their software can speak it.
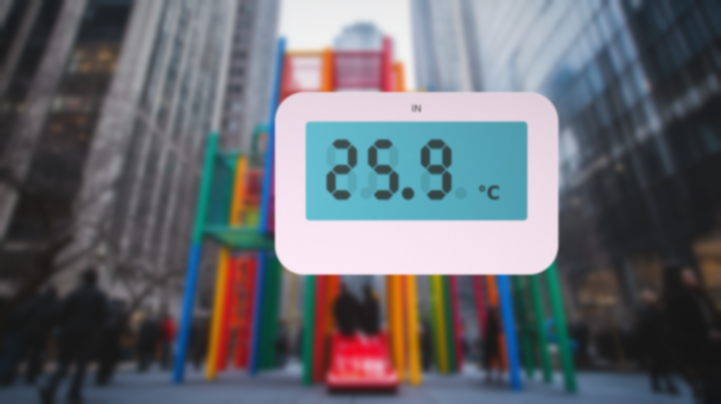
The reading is {"value": 25.9, "unit": "°C"}
